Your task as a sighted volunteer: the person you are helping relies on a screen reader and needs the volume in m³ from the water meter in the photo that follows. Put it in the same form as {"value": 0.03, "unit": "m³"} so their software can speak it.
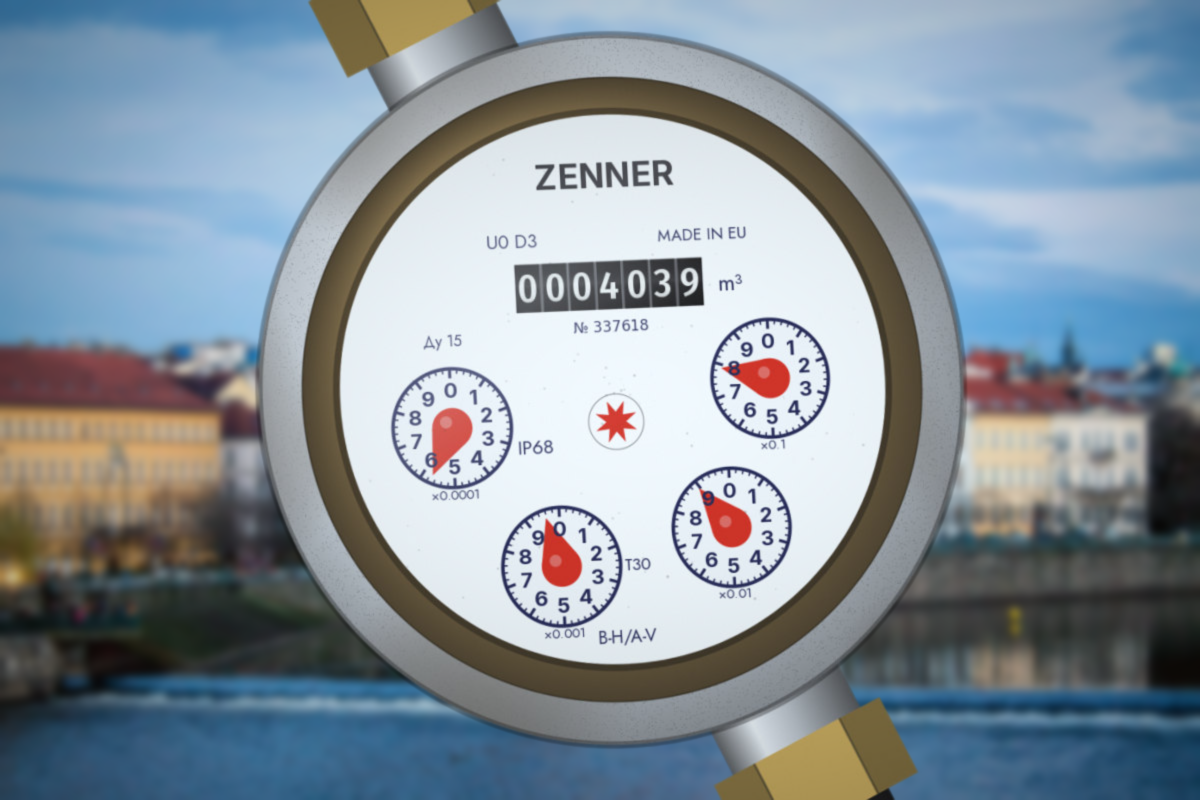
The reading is {"value": 4039.7895, "unit": "m³"}
